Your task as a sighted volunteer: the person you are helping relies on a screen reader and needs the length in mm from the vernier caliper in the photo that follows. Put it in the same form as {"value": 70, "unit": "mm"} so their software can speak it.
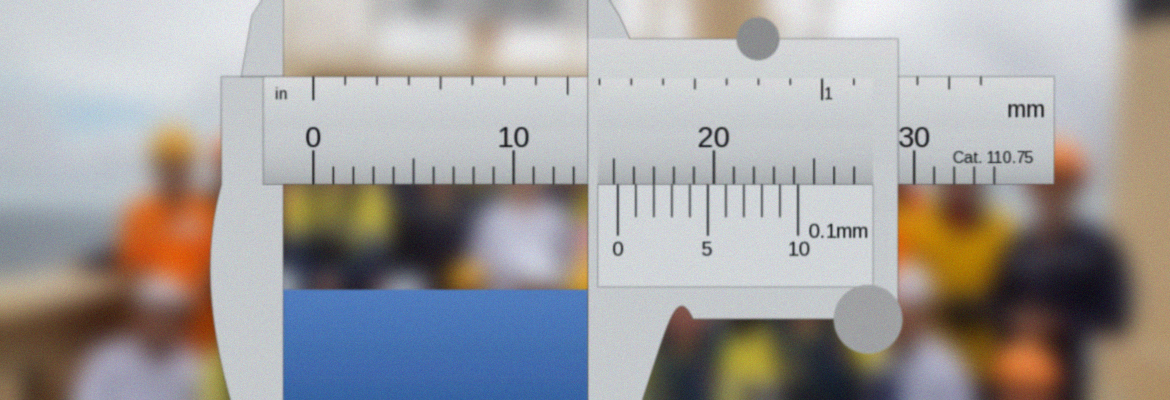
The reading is {"value": 15.2, "unit": "mm"}
